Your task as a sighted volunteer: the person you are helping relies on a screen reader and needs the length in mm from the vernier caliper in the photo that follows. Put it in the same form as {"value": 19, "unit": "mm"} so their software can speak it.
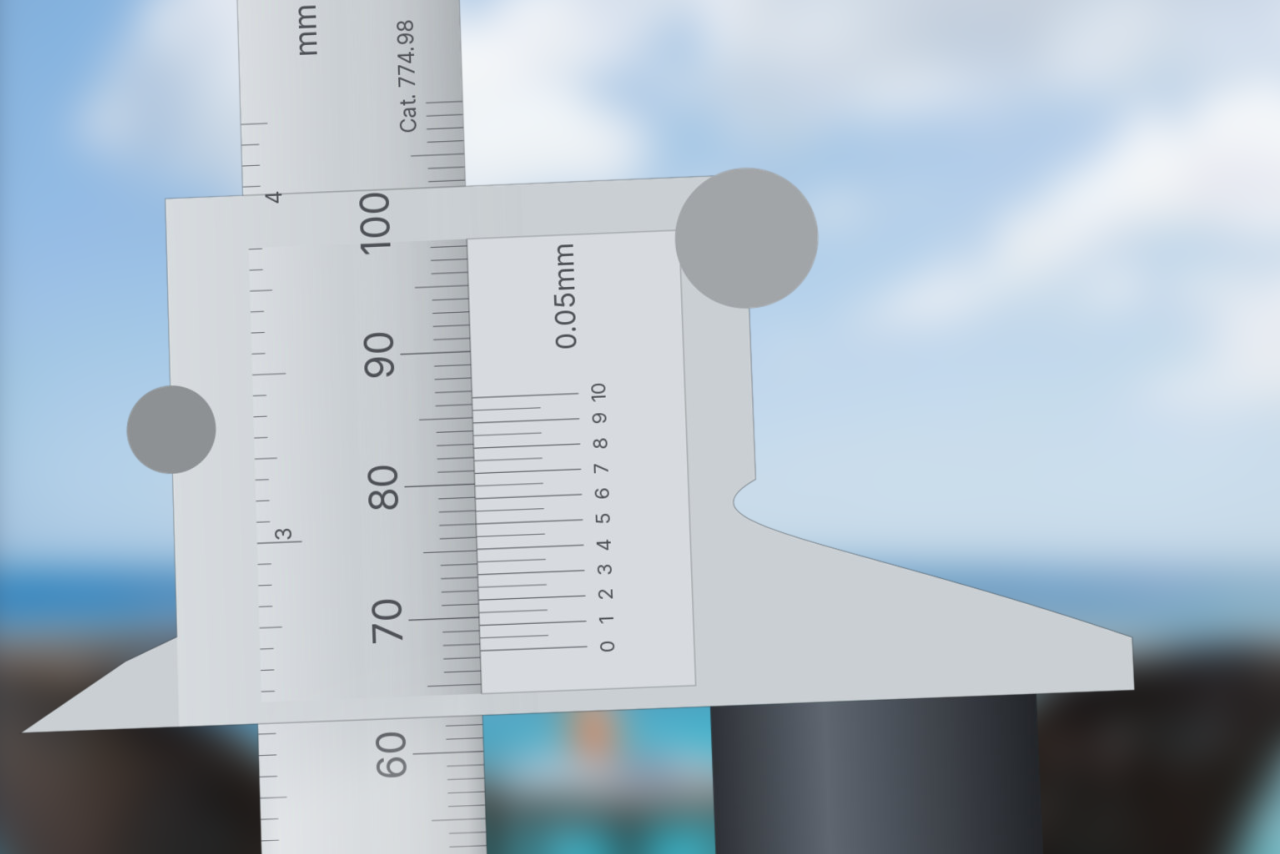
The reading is {"value": 67.5, "unit": "mm"}
